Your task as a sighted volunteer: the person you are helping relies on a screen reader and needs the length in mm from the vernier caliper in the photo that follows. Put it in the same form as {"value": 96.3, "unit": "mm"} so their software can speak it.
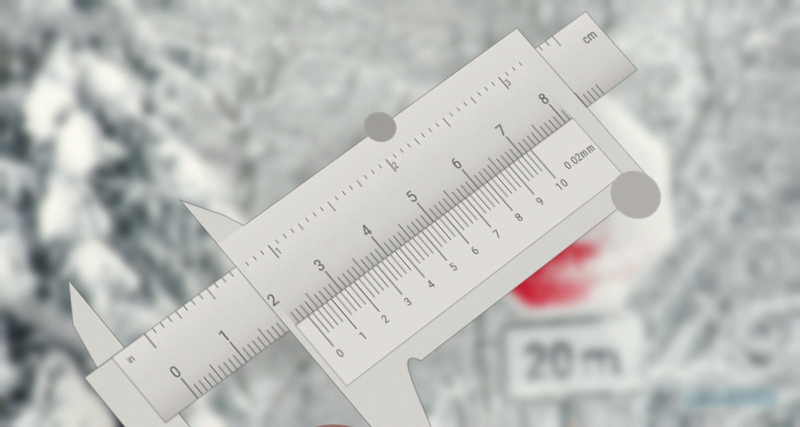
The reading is {"value": 22.8, "unit": "mm"}
